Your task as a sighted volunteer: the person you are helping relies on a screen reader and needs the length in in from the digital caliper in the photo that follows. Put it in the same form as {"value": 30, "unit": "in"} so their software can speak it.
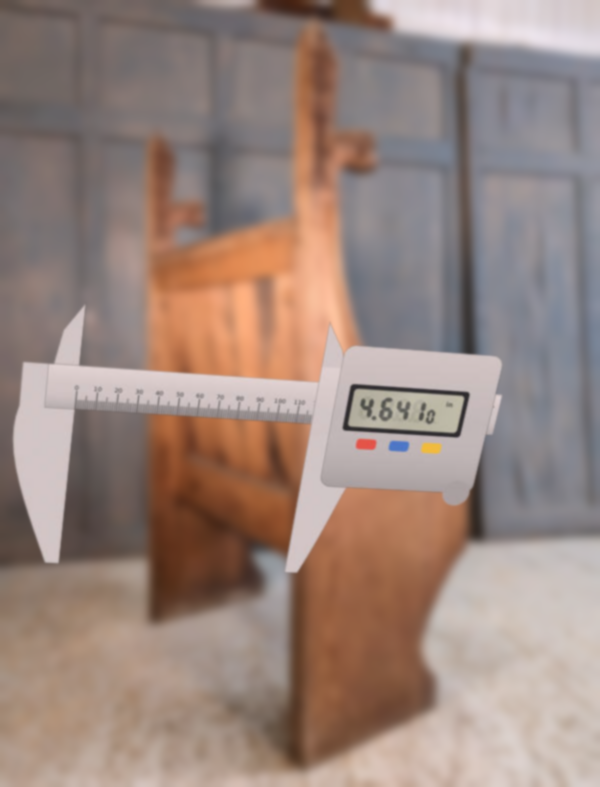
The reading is {"value": 4.6410, "unit": "in"}
